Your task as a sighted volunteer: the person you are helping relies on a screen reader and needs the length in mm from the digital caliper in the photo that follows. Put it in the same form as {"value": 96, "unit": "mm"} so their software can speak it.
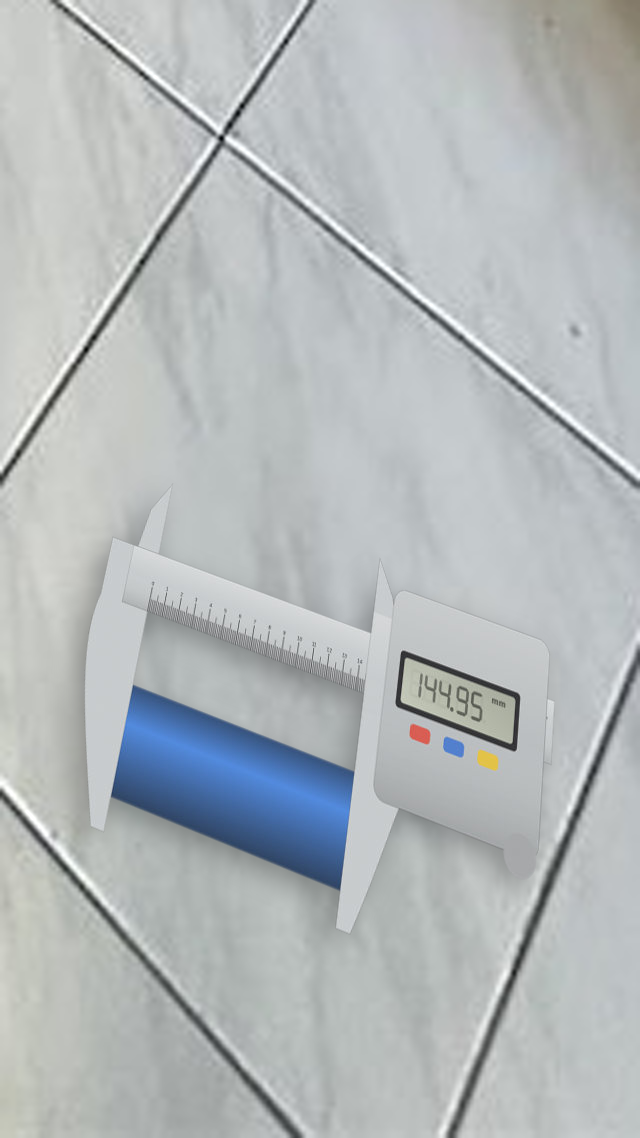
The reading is {"value": 144.95, "unit": "mm"}
